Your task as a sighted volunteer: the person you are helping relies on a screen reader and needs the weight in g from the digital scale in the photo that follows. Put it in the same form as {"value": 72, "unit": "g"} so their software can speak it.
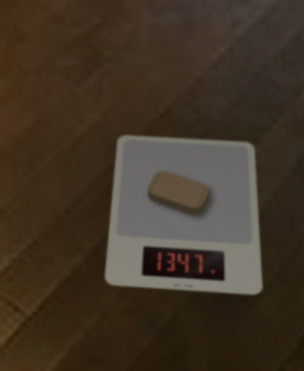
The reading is {"value": 1347, "unit": "g"}
